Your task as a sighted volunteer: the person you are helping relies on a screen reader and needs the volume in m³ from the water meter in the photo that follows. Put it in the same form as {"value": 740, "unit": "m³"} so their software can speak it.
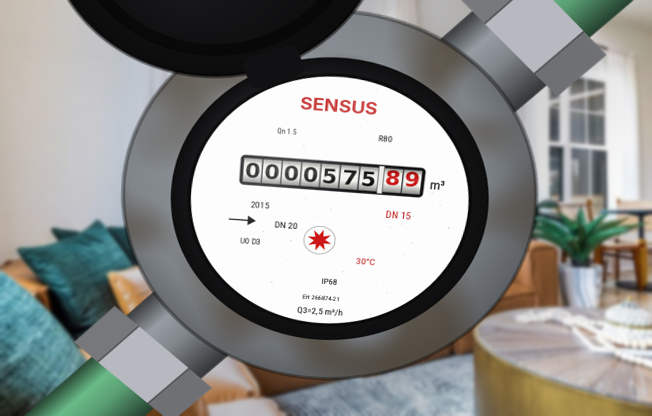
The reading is {"value": 575.89, "unit": "m³"}
